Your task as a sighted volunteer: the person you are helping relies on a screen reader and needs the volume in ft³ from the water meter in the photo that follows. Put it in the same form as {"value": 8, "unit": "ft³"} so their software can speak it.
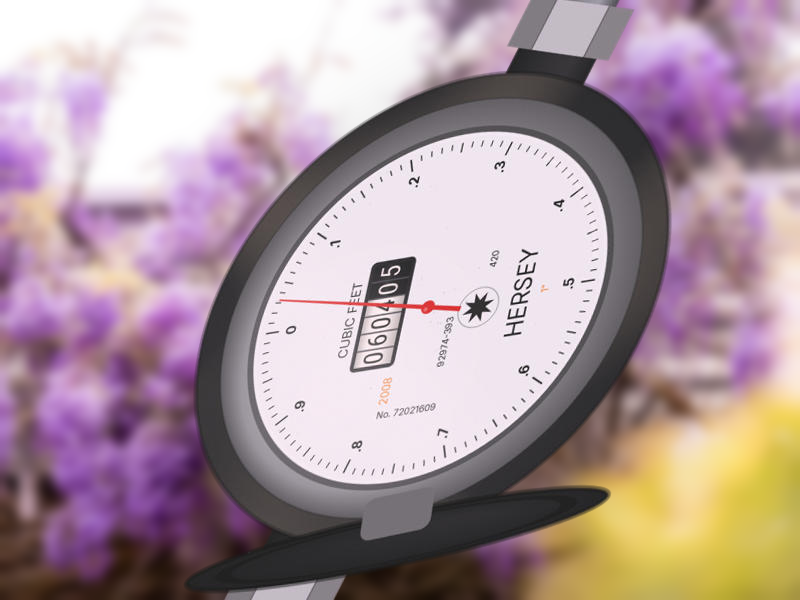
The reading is {"value": 60405.03, "unit": "ft³"}
